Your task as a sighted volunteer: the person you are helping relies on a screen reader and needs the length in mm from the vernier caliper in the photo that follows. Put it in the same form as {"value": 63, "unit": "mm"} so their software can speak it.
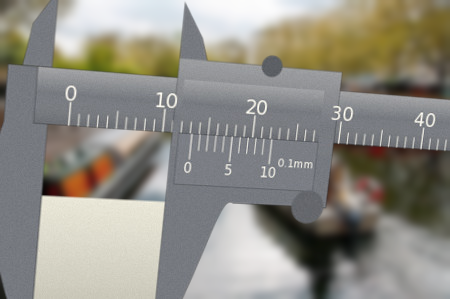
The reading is {"value": 13.2, "unit": "mm"}
